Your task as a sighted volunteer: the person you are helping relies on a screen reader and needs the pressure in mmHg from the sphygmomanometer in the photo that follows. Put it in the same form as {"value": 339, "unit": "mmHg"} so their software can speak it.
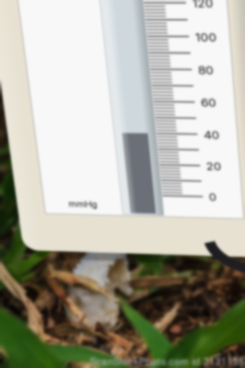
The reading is {"value": 40, "unit": "mmHg"}
